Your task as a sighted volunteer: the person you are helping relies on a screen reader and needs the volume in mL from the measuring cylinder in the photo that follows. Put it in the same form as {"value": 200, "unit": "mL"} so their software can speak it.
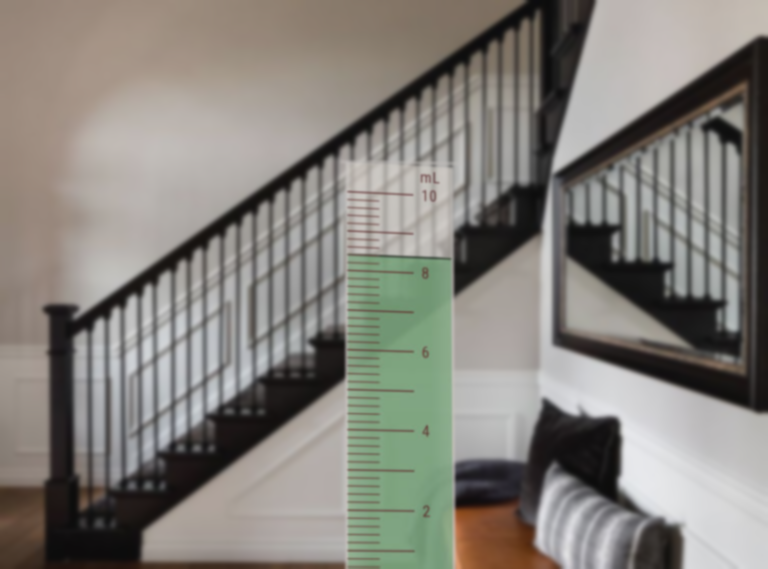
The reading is {"value": 8.4, "unit": "mL"}
